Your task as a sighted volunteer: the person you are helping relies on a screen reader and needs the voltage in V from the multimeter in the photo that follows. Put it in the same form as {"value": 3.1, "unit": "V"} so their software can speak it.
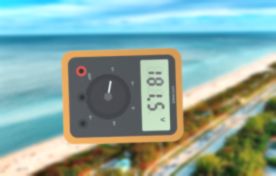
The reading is {"value": 181.5, "unit": "V"}
